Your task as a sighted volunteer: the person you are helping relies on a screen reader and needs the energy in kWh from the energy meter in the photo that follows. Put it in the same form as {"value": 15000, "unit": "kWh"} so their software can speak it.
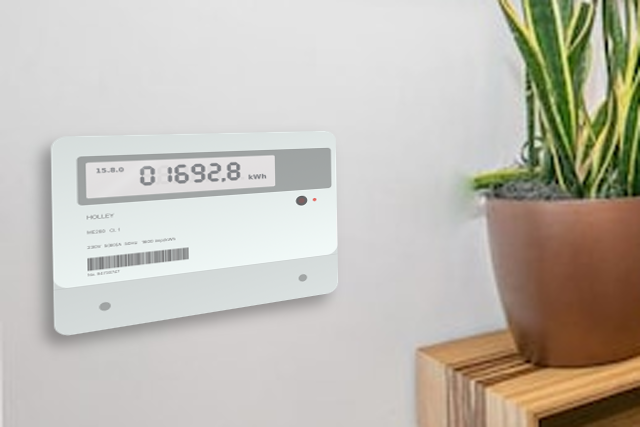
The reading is {"value": 1692.8, "unit": "kWh"}
